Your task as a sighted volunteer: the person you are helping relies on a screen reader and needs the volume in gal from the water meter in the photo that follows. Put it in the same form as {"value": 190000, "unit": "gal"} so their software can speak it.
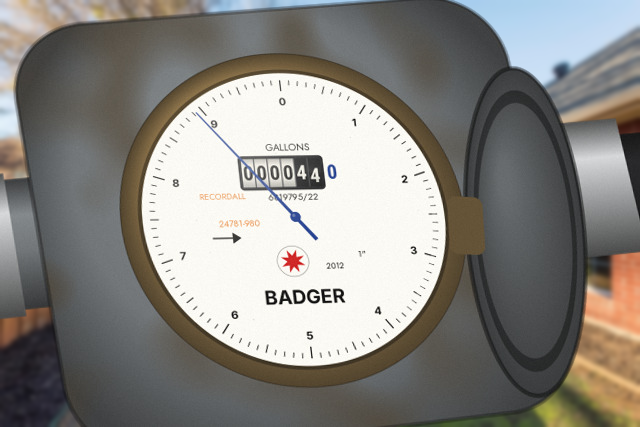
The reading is {"value": 438.9, "unit": "gal"}
